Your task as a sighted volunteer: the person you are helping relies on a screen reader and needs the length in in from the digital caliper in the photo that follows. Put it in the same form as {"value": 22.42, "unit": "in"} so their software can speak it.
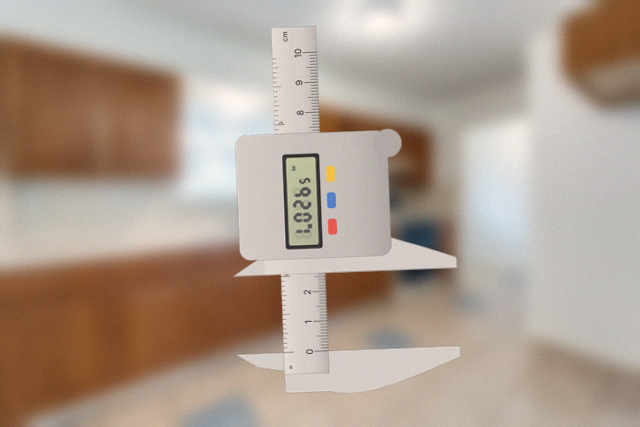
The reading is {"value": 1.0265, "unit": "in"}
